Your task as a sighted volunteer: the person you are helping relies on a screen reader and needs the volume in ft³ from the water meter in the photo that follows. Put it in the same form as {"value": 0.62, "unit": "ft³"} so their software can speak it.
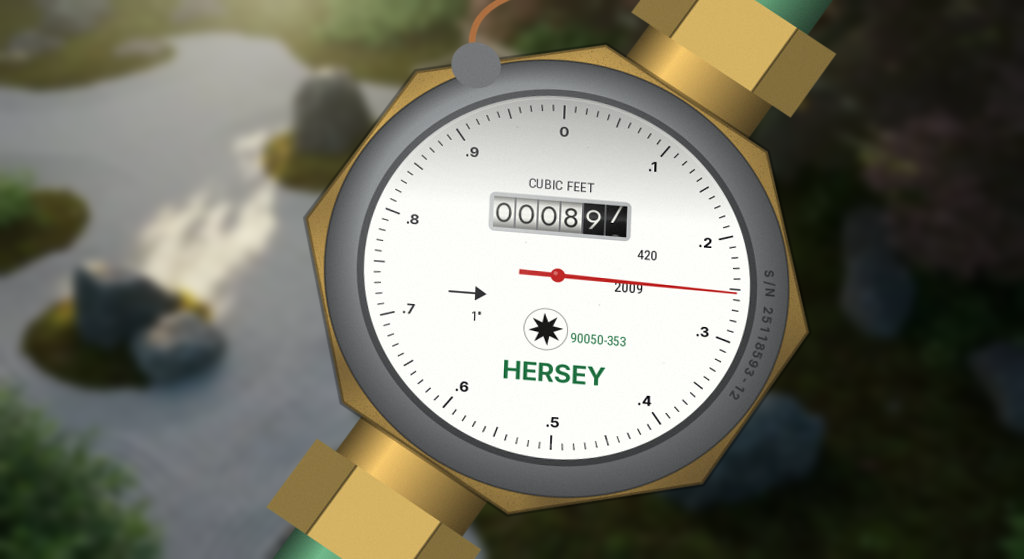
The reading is {"value": 897.25, "unit": "ft³"}
